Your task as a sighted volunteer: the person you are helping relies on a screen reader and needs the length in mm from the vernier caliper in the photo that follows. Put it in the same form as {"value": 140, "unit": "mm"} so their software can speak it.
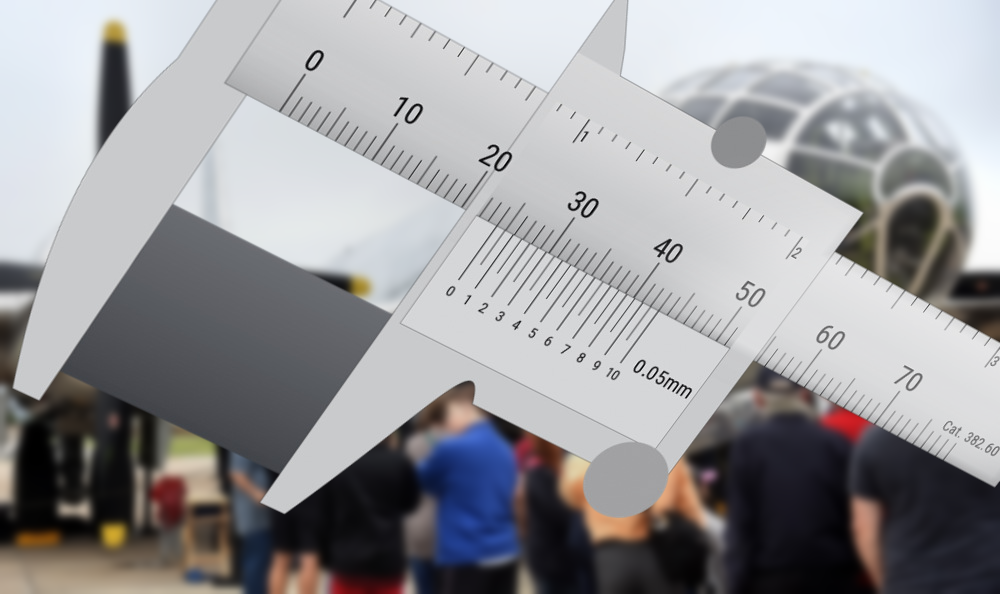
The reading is {"value": 24.0, "unit": "mm"}
